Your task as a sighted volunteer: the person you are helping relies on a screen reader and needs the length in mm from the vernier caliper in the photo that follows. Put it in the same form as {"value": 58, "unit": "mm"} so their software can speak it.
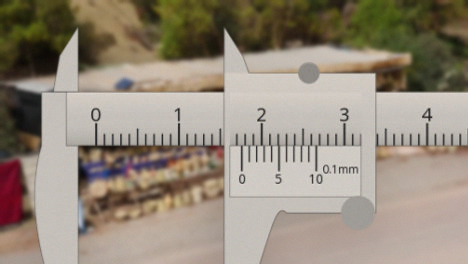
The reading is {"value": 17.6, "unit": "mm"}
